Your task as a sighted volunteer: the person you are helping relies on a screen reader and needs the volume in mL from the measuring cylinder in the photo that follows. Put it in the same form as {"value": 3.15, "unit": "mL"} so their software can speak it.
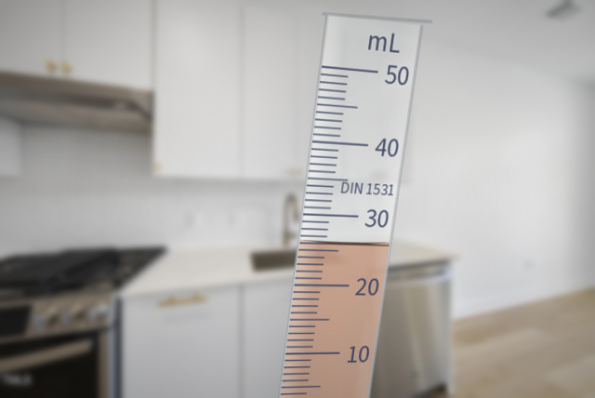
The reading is {"value": 26, "unit": "mL"}
